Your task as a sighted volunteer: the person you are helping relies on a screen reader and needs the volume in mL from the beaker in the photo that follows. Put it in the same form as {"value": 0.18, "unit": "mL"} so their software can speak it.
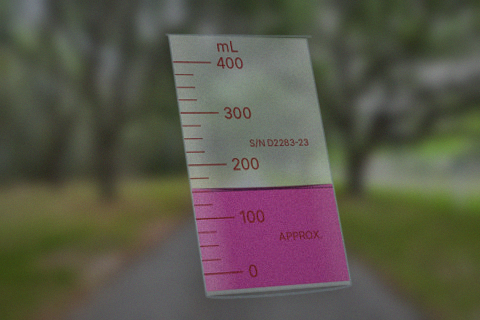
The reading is {"value": 150, "unit": "mL"}
